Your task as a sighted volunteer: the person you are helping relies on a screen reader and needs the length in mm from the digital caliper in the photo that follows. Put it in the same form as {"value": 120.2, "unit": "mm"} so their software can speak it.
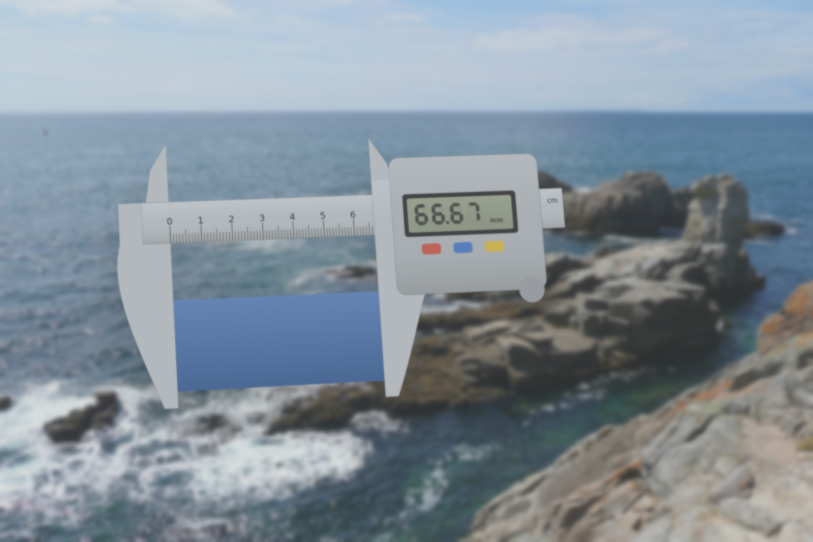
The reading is {"value": 66.67, "unit": "mm"}
